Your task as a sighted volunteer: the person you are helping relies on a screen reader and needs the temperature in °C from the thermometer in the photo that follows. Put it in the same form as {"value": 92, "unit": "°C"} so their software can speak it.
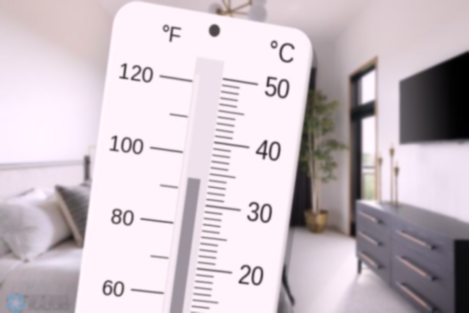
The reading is {"value": 34, "unit": "°C"}
